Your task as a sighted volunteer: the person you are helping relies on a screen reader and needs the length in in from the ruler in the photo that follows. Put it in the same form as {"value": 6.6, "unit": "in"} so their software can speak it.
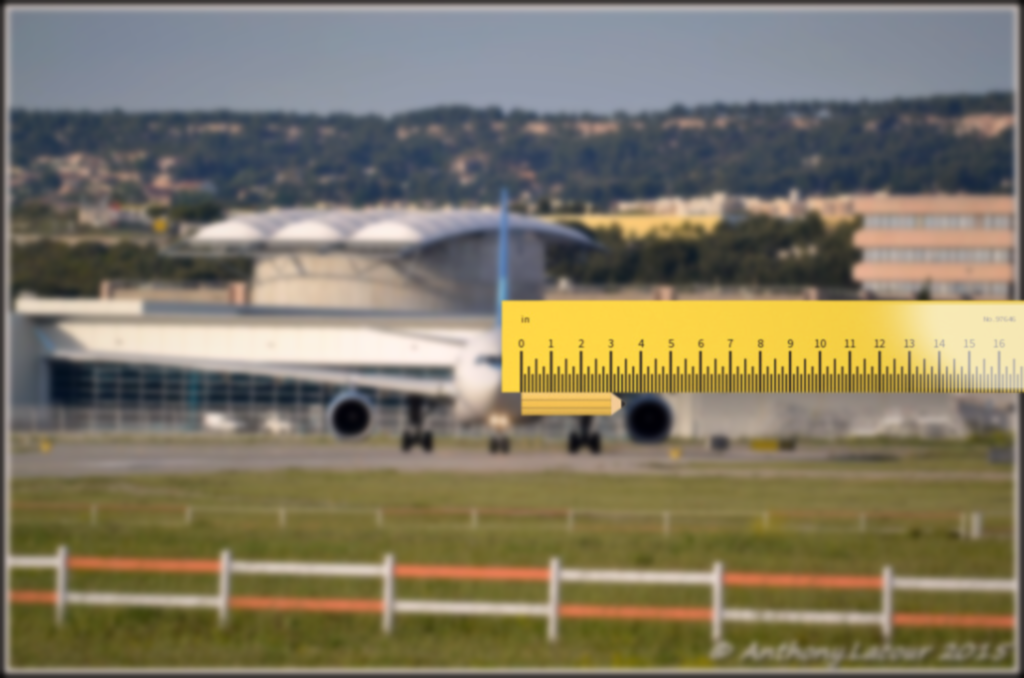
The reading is {"value": 3.5, "unit": "in"}
